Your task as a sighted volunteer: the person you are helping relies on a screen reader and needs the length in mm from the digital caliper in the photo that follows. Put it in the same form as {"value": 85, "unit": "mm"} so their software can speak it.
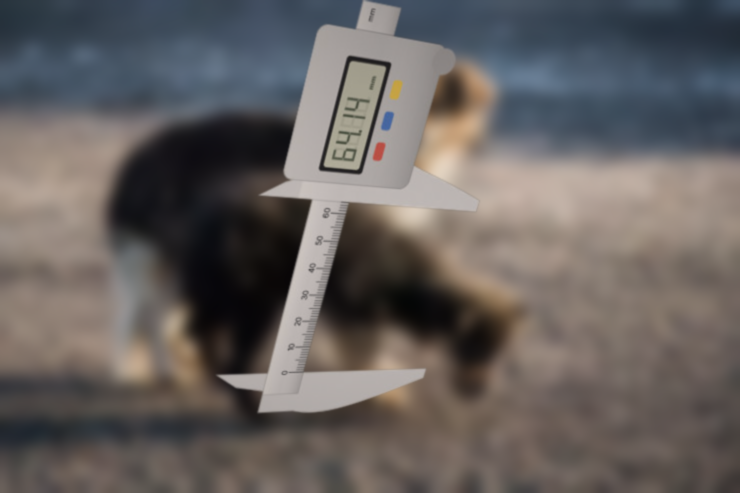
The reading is {"value": 64.14, "unit": "mm"}
